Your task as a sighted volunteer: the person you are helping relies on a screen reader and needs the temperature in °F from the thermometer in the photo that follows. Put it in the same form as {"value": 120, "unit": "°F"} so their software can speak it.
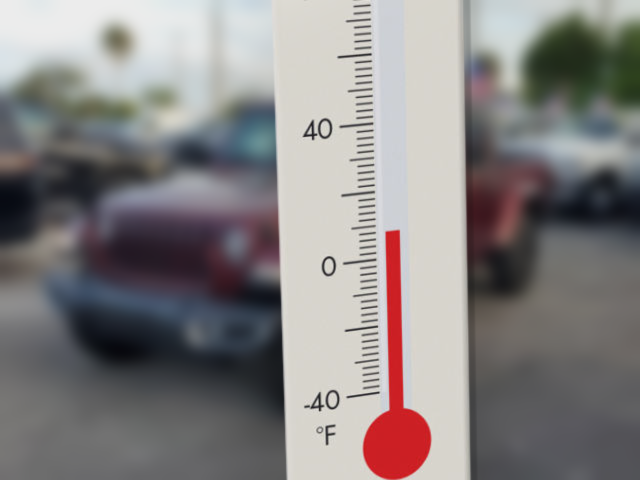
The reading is {"value": 8, "unit": "°F"}
